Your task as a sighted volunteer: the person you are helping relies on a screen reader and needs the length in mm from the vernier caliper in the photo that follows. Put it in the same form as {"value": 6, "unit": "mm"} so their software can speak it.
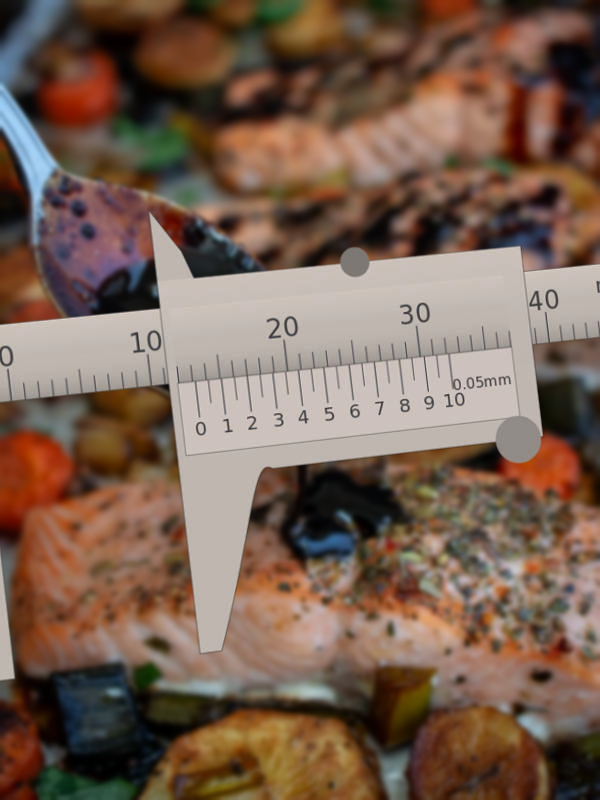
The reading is {"value": 13.2, "unit": "mm"}
